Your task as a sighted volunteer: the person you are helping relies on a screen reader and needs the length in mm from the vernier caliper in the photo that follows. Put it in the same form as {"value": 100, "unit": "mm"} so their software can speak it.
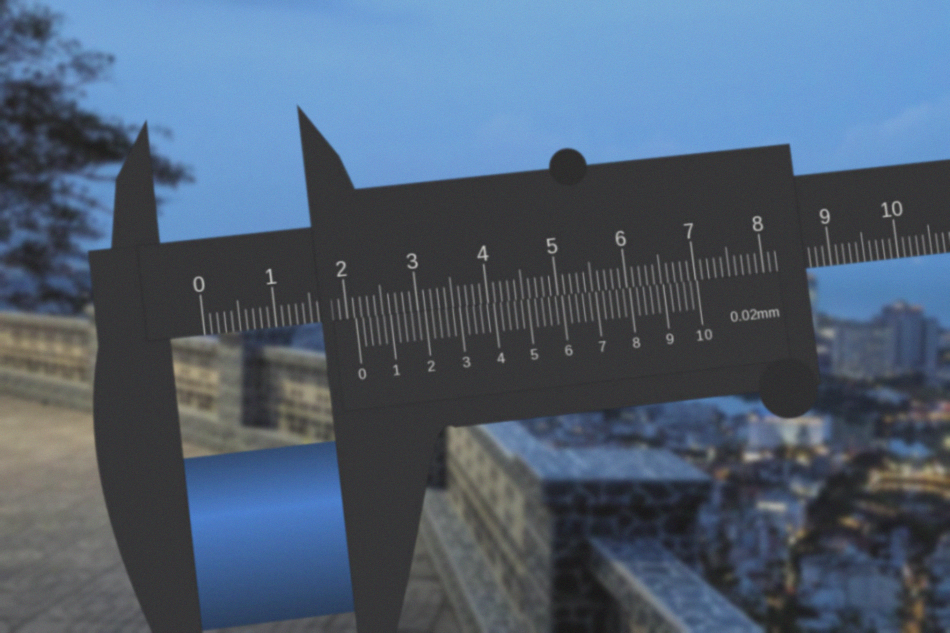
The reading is {"value": 21.2, "unit": "mm"}
